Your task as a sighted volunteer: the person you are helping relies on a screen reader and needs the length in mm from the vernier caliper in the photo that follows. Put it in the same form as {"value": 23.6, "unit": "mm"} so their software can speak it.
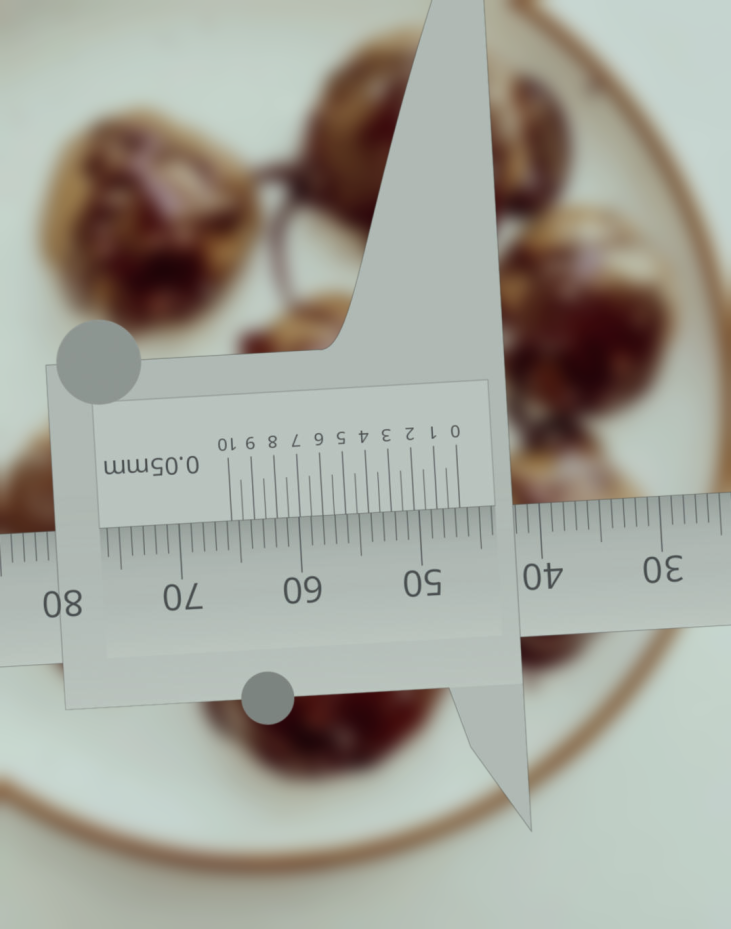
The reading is {"value": 46.6, "unit": "mm"}
